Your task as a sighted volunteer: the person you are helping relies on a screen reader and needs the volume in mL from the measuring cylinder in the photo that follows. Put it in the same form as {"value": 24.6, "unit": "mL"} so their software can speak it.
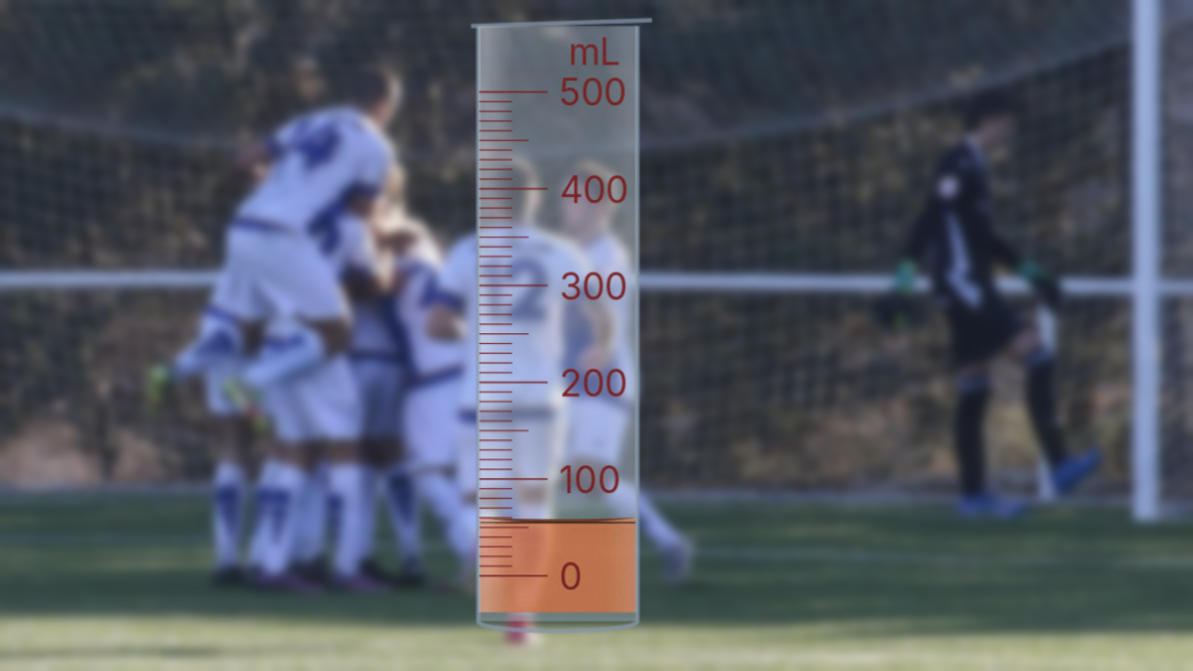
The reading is {"value": 55, "unit": "mL"}
